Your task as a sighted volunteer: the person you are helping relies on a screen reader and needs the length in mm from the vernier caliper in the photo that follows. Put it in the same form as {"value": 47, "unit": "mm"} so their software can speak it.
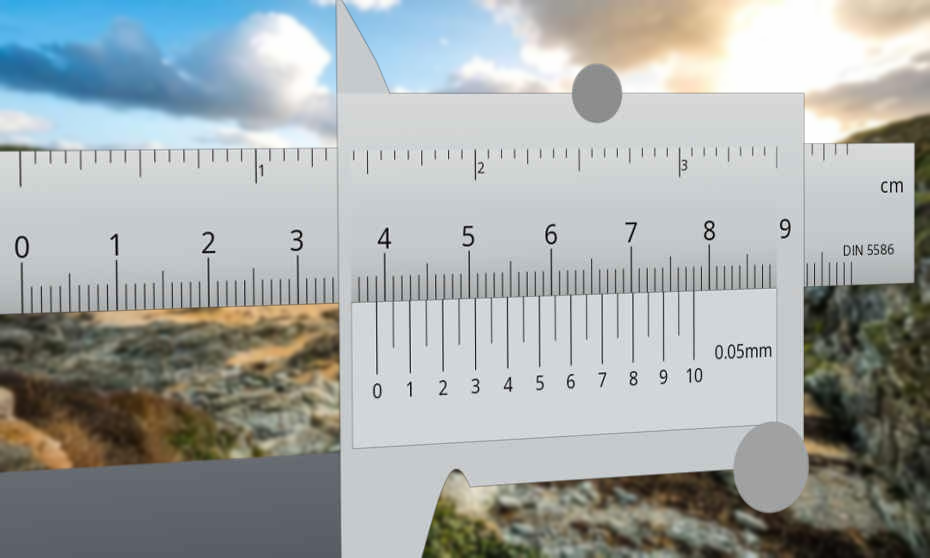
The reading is {"value": 39.0, "unit": "mm"}
